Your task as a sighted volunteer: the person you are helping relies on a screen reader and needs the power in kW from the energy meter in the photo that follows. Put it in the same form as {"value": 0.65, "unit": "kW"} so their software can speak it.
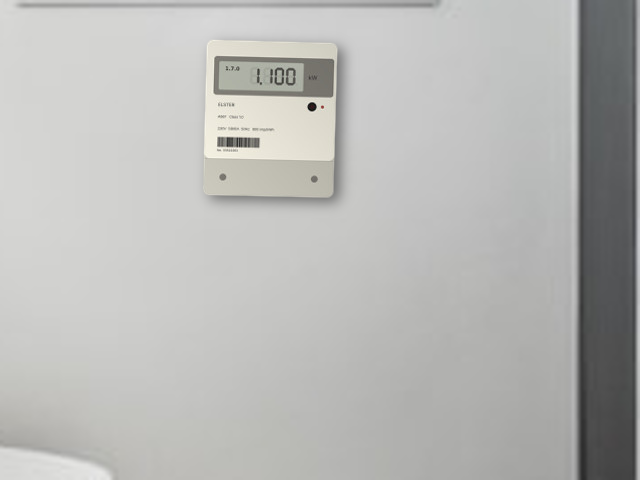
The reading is {"value": 1.100, "unit": "kW"}
